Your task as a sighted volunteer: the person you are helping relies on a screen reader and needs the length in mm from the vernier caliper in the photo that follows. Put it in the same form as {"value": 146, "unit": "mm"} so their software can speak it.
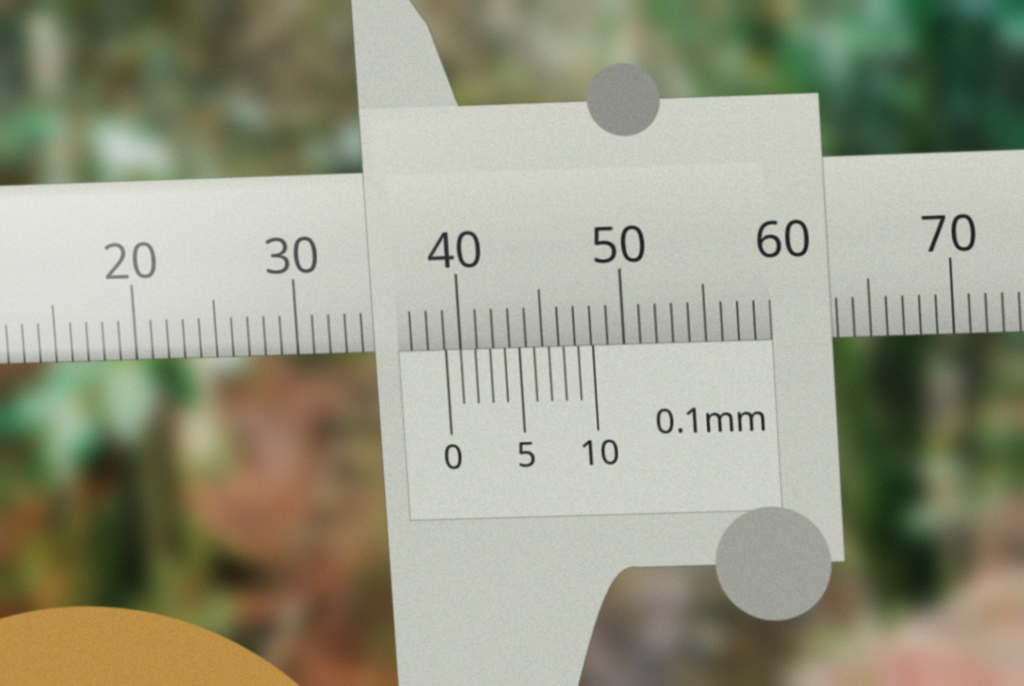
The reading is {"value": 39.1, "unit": "mm"}
